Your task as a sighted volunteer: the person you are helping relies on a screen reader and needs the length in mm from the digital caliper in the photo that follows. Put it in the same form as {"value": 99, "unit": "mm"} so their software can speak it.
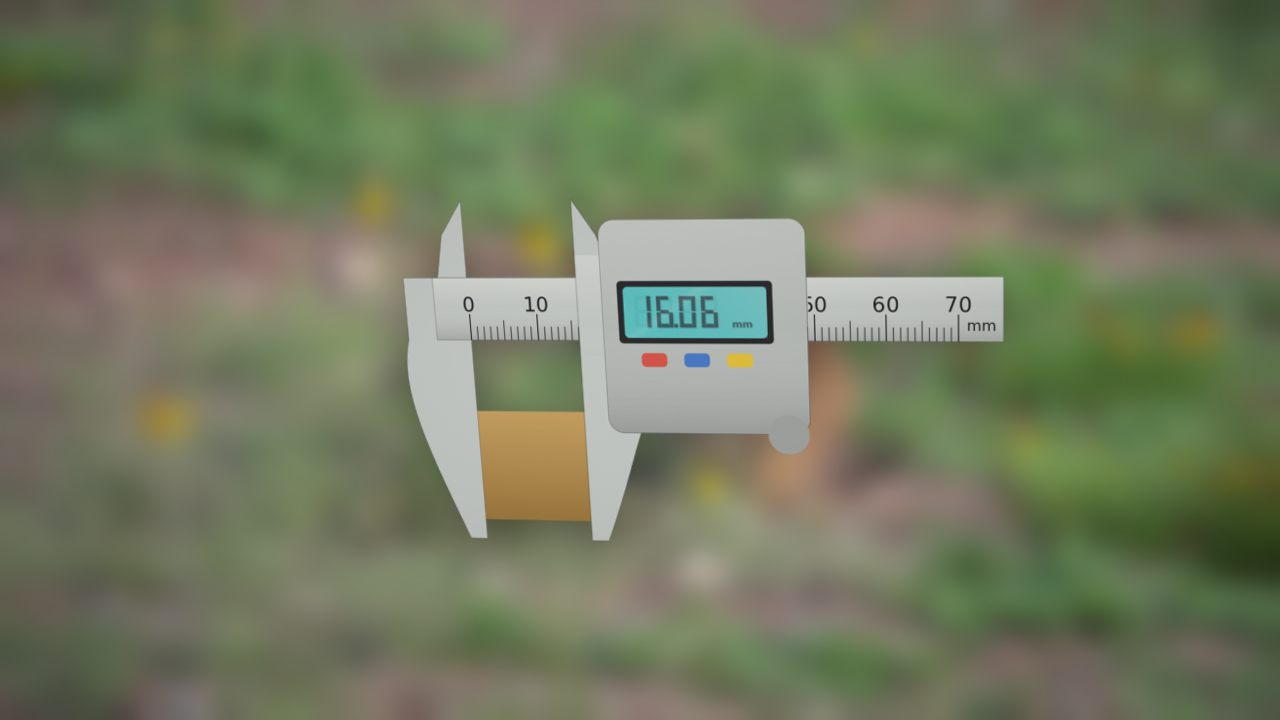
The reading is {"value": 16.06, "unit": "mm"}
